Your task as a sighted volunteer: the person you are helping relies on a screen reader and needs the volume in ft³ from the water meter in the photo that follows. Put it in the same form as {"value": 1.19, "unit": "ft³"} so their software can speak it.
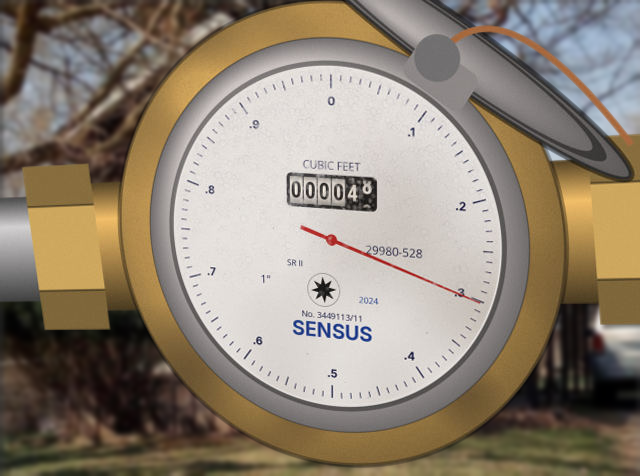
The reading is {"value": 48.30, "unit": "ft³"}
